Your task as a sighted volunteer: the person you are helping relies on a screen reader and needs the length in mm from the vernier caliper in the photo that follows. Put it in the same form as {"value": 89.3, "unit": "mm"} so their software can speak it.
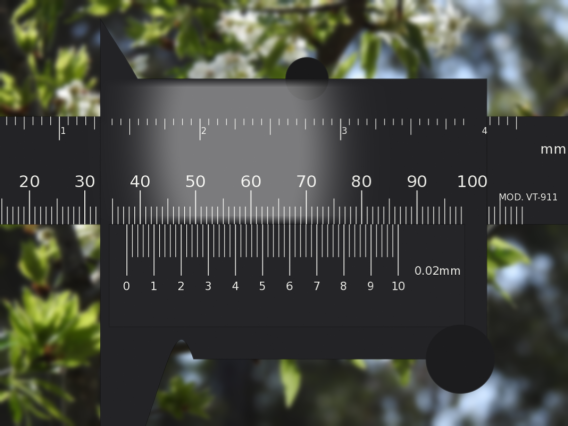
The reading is {"value": 37.6, "unit": "mm"}
